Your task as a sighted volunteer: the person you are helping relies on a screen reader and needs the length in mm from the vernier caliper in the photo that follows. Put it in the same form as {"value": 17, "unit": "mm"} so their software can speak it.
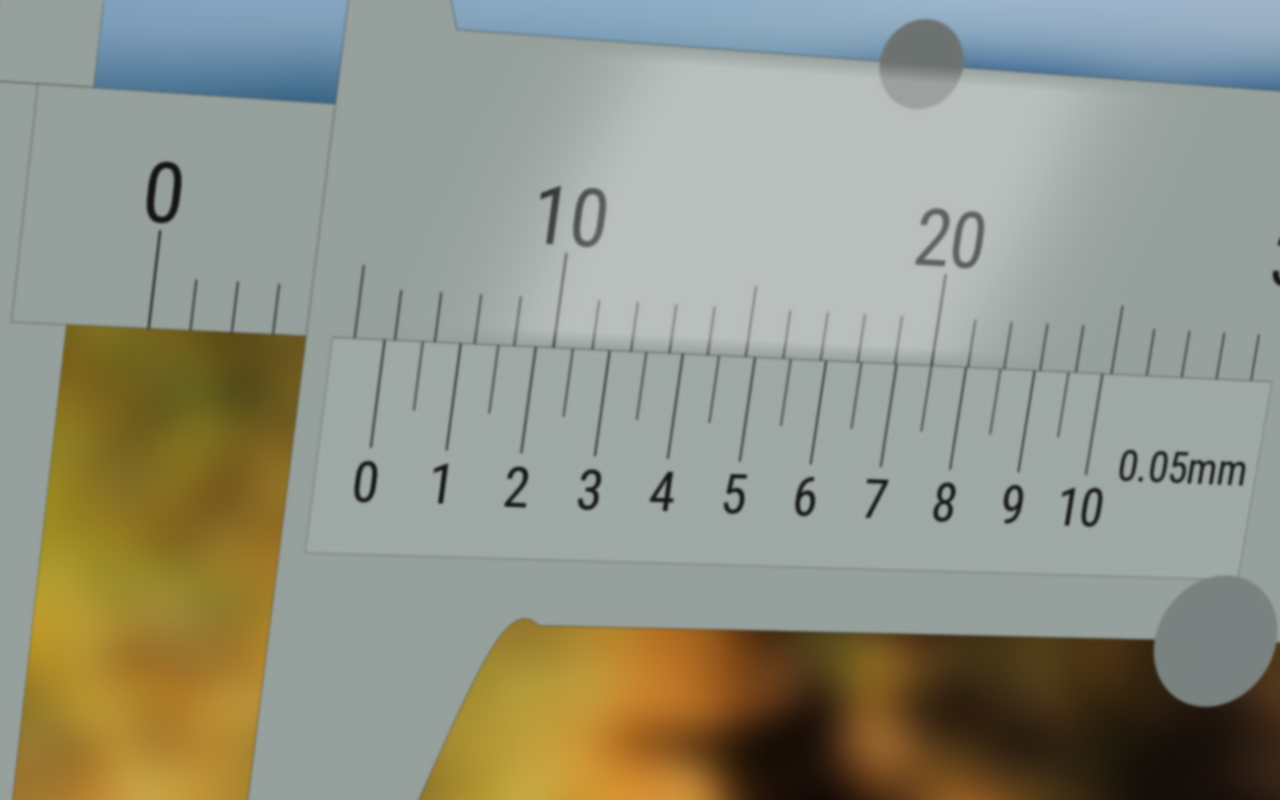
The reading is {"value": 5.75, "unit": "mm"}
